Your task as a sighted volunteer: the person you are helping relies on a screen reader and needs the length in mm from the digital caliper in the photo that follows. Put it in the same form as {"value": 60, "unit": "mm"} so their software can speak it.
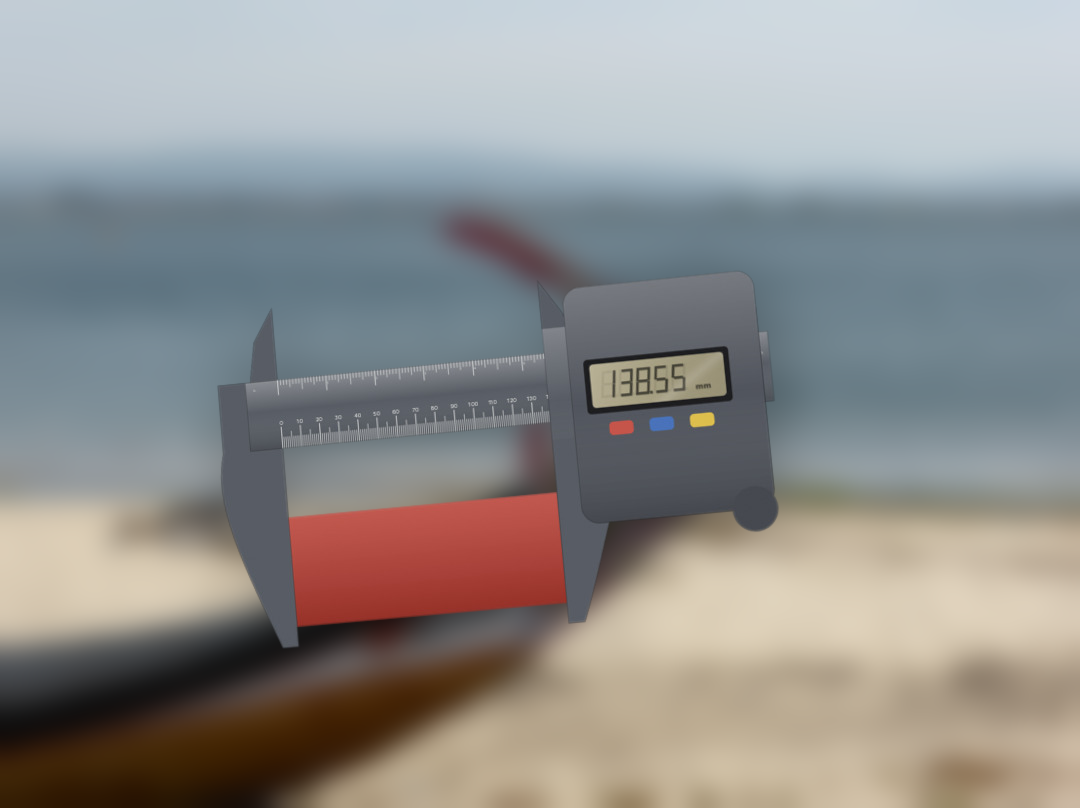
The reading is {"value": 138.55, "unit": "mm"}
